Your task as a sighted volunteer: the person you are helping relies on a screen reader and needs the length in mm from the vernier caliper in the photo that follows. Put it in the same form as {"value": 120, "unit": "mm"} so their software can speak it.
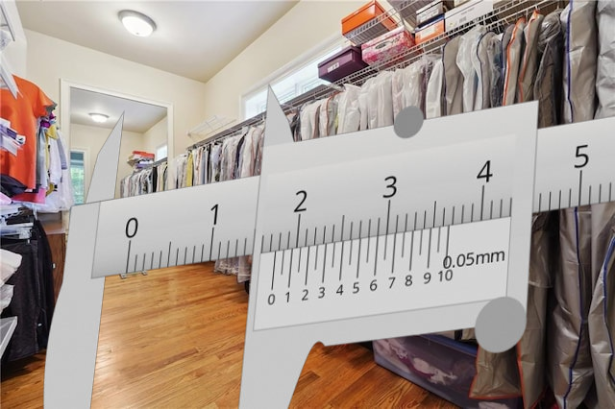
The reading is {"value": 17.6, "unit": "mm"}
